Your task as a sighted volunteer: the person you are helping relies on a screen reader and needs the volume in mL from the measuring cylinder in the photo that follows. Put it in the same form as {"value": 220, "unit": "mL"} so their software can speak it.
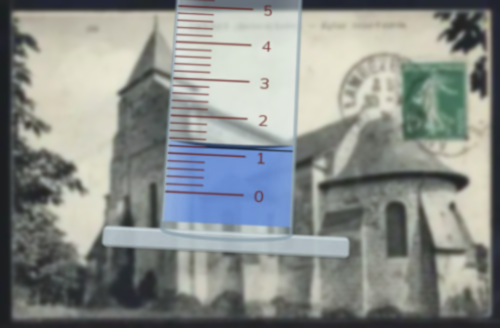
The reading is {"value": 1.2, "unit": "mL"}
